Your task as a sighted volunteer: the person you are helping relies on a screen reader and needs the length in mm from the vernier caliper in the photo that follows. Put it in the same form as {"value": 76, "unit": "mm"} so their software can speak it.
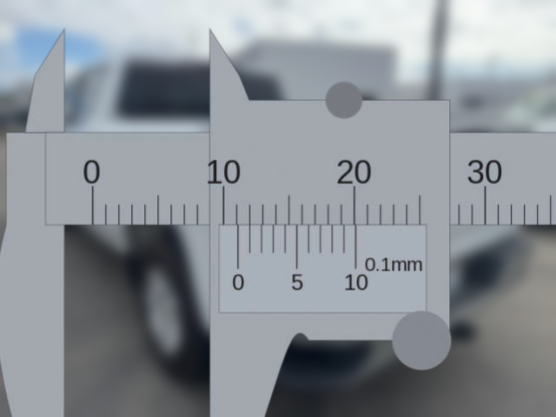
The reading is {"value": 11.1, "unit": "mm"}
